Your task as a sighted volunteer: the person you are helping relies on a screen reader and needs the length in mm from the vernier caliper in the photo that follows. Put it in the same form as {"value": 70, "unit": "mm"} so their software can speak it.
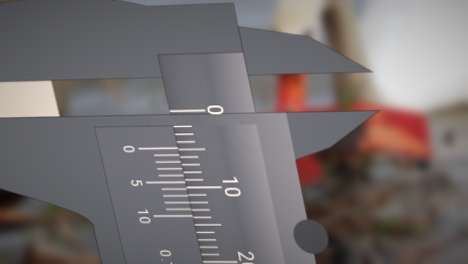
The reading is {"value": 4.8, "unit": "mm"}
